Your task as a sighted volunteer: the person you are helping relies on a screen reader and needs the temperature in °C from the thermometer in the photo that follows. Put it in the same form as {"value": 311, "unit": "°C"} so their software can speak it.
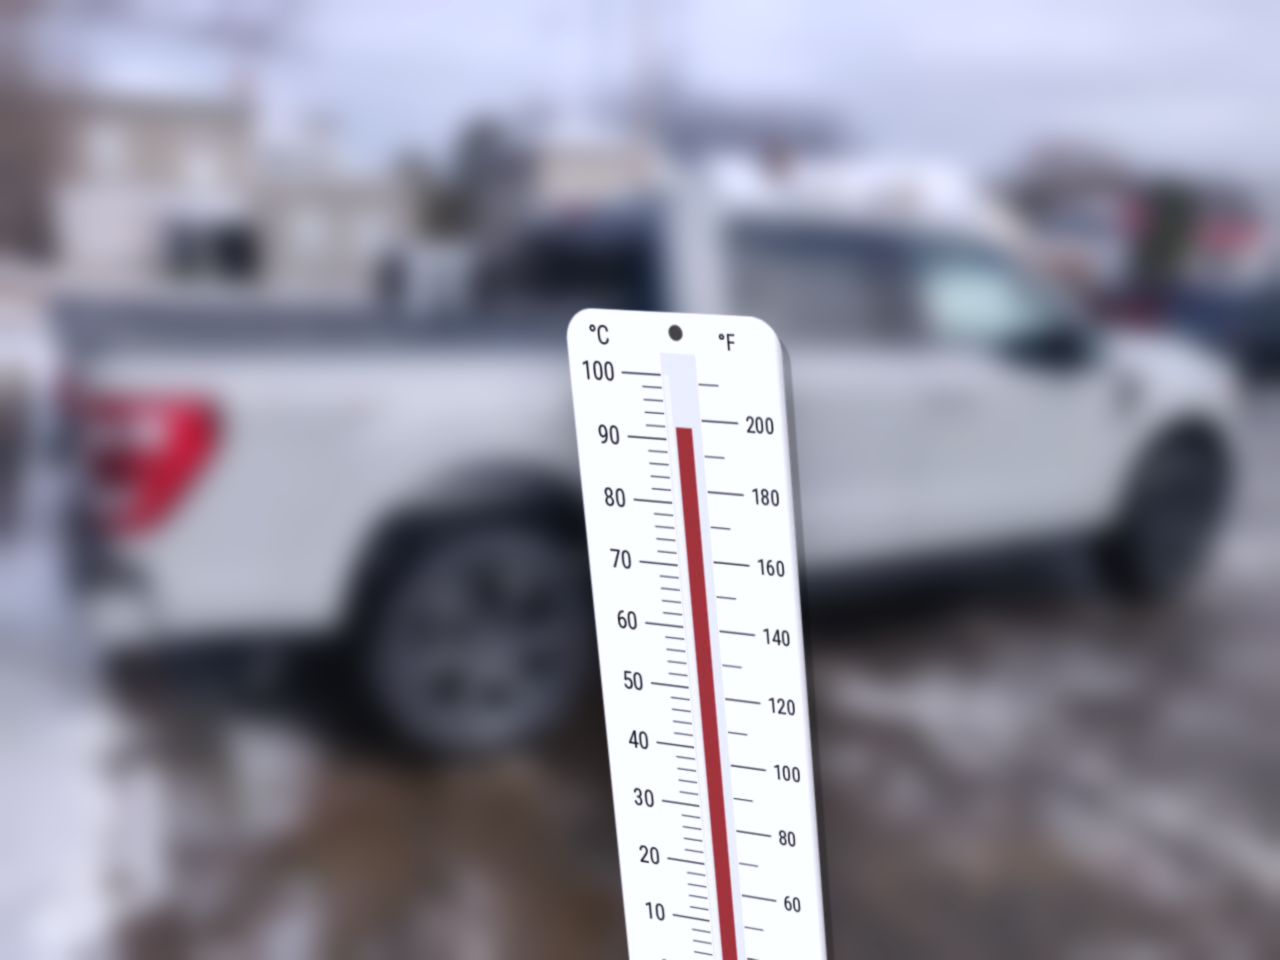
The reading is {"value": 92, "unit": "°C"}
